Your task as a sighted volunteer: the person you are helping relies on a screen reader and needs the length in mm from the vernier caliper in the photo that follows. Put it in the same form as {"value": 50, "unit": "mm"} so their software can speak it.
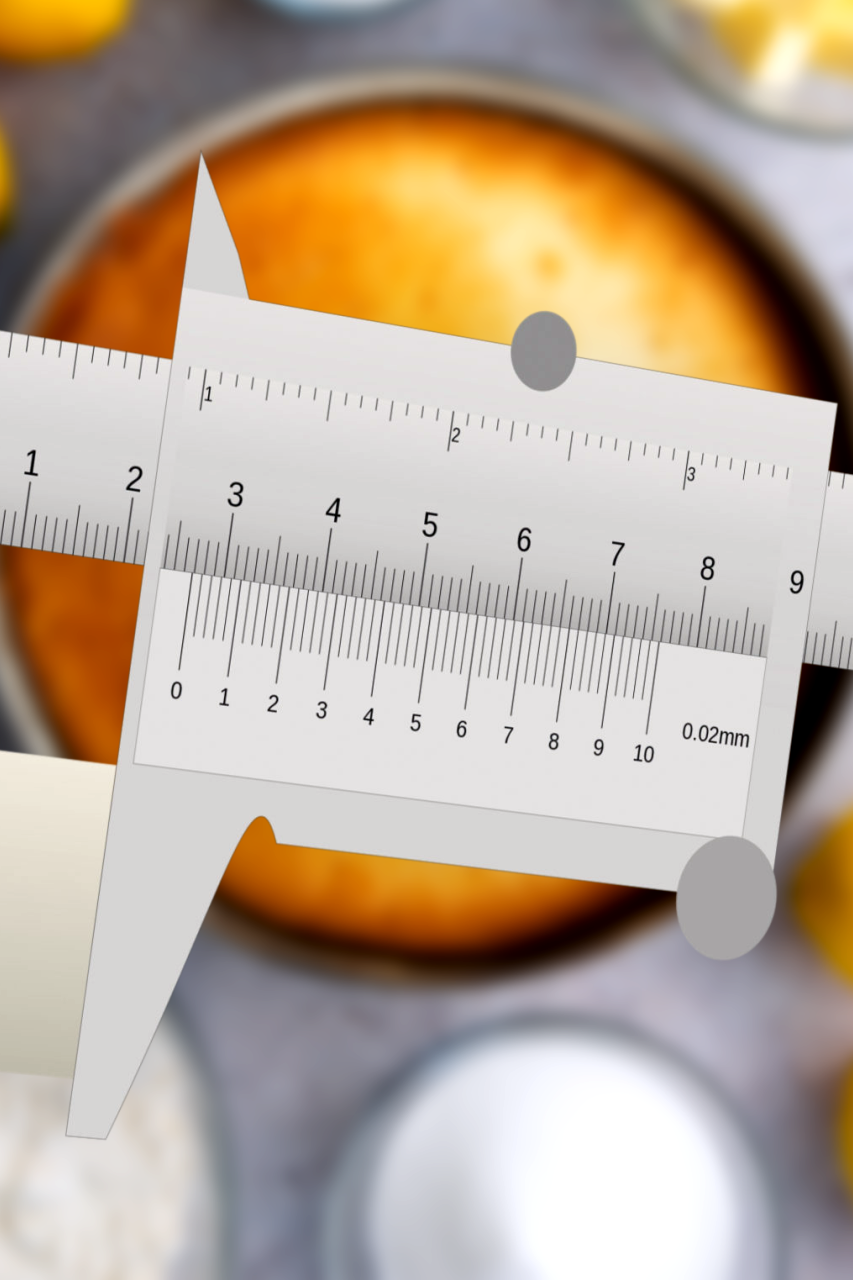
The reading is {"value": 26.8, "unit": "mm"}
